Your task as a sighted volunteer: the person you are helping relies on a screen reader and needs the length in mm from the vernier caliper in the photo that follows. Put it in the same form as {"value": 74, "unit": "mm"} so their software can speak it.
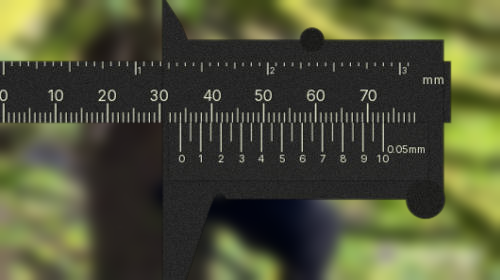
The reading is {"value": 34.0, "unit": "mm"}
